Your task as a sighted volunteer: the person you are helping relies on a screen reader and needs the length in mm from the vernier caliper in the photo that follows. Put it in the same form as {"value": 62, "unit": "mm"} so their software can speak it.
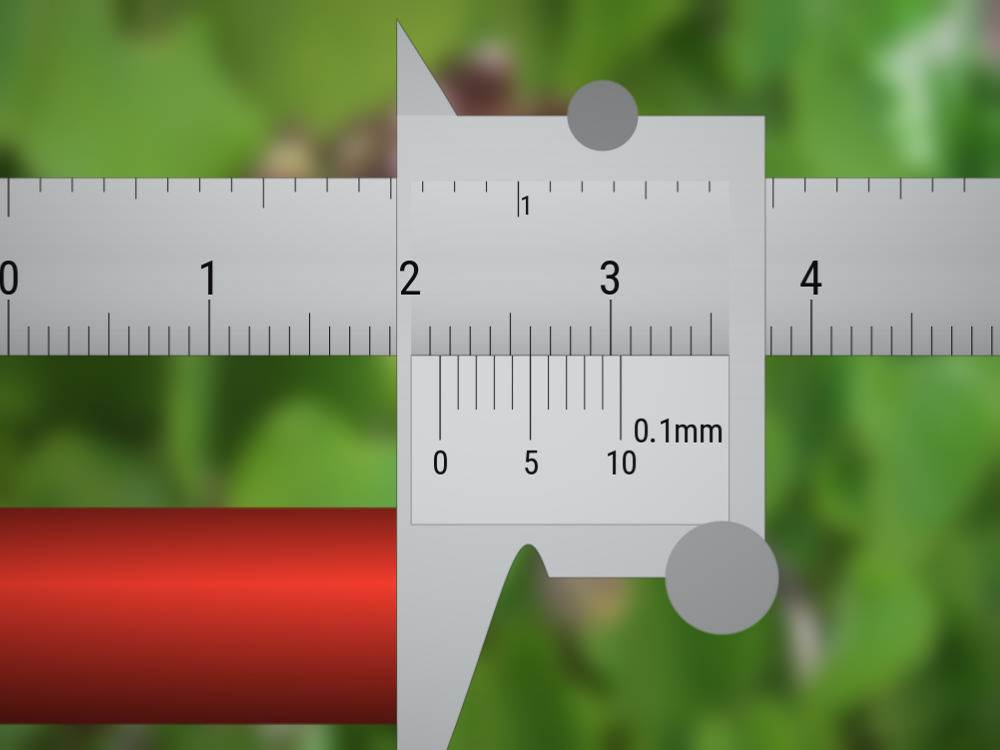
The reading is {"value": 21.5, "unit": "mm"}
